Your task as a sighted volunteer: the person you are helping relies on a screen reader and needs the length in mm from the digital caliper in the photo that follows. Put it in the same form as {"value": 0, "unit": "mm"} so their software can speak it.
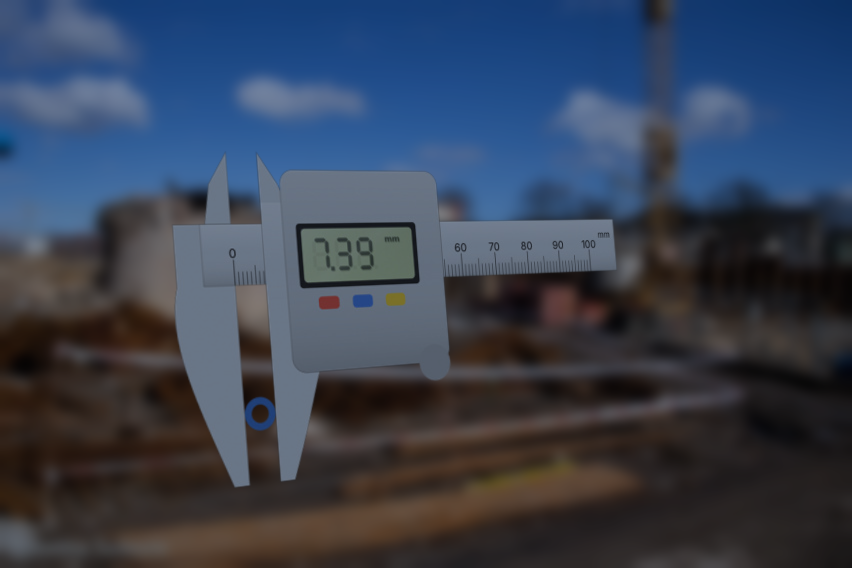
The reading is {"value": 7.39, "unit": "mm"}
